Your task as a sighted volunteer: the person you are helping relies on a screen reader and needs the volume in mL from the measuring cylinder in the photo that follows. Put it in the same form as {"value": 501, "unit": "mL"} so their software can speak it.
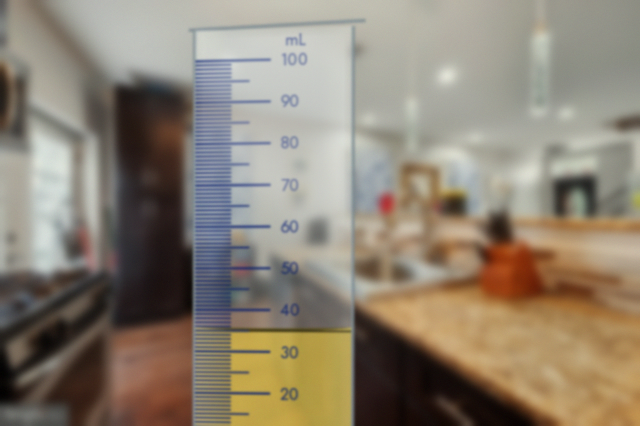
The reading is {"value": 35, "unit": "mL"}
